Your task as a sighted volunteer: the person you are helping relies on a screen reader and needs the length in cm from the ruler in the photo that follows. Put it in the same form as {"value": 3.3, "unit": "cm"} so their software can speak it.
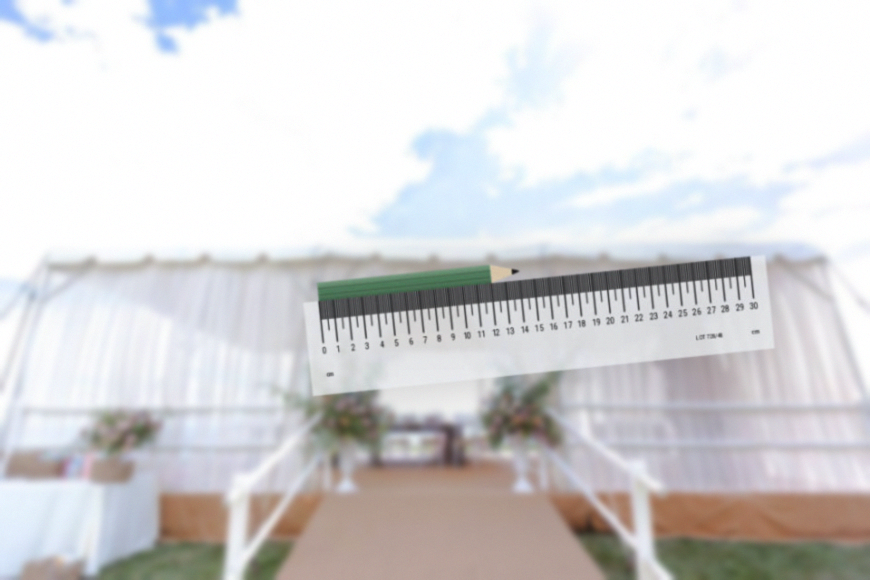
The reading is {"value": 14, "unit": "cm"}
